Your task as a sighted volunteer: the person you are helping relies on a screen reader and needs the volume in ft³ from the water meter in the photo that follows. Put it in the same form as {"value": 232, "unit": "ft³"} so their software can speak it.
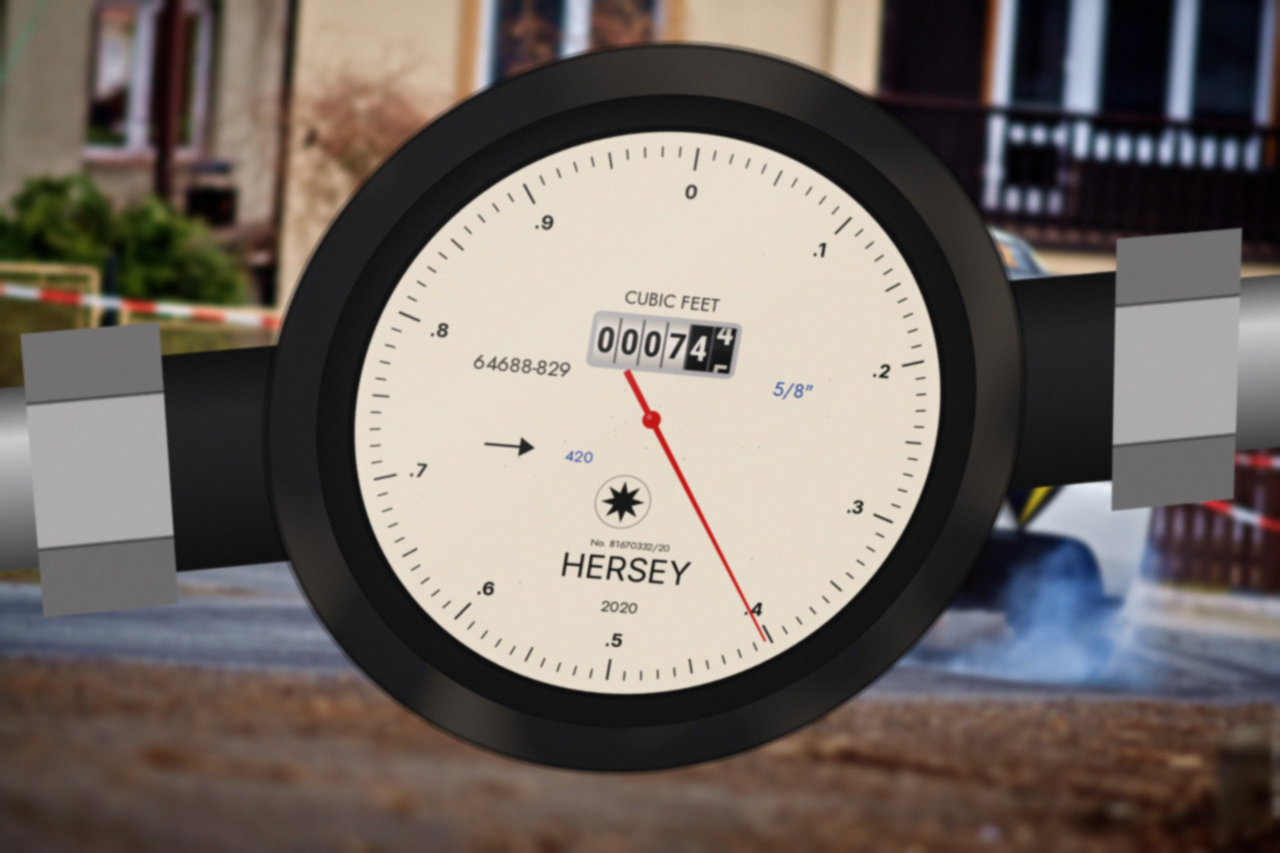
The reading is {"value": 744.40, "unit": "ft³"}
